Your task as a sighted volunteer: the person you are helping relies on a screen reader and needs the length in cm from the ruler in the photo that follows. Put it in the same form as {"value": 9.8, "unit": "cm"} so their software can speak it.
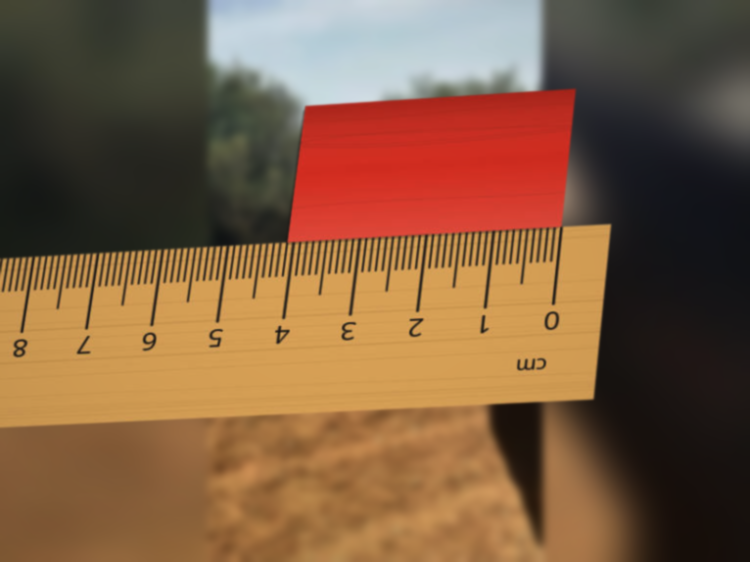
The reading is {"value": 4.1, "unit": "cm"}
